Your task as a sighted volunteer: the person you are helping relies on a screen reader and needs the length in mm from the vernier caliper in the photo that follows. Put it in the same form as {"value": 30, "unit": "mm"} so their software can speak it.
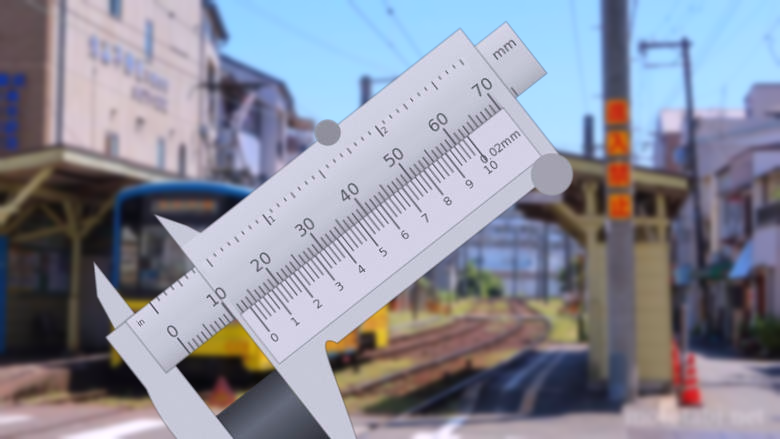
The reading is {"value": 13.5, "unit": "mm"}
